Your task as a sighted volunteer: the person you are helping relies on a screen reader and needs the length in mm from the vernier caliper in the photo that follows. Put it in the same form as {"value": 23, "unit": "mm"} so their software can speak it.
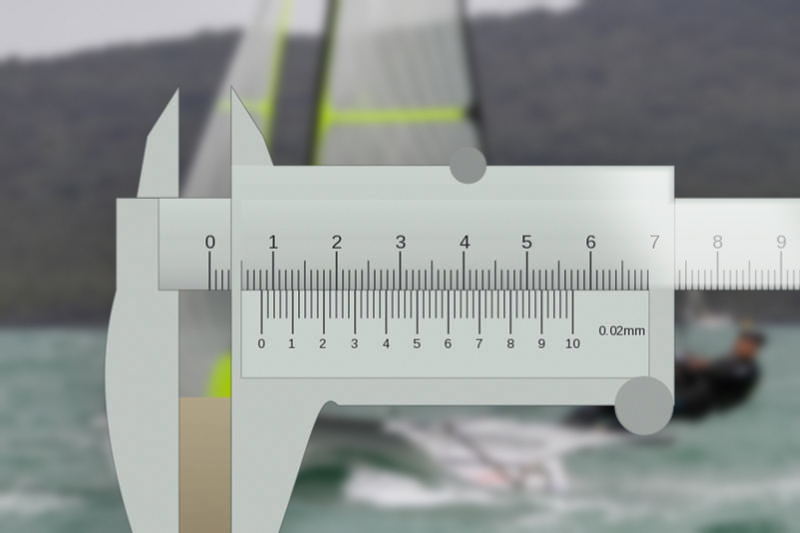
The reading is {"value": 8.2, "unit": "mm"}
